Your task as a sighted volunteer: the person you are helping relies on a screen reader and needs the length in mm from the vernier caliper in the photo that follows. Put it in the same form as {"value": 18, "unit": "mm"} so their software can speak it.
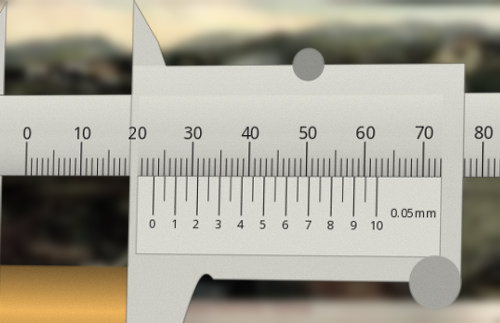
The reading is {"value": 23.2, "unit": "mm"}
